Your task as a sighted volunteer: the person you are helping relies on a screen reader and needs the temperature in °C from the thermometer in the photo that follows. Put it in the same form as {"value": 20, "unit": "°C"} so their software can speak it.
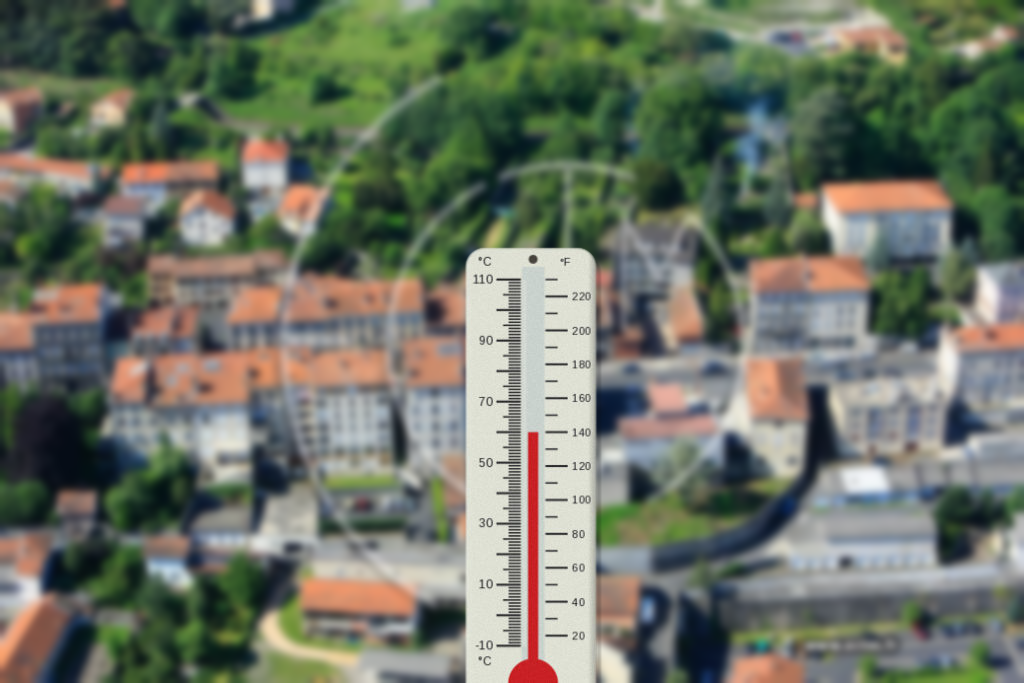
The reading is {"value": 60, "unit": "°C"}
